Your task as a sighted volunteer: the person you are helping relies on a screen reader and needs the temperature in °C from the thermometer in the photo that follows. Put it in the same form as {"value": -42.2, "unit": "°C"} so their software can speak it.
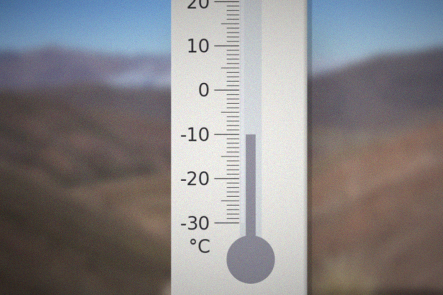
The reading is {"value": -10, "unit": "°C"}
